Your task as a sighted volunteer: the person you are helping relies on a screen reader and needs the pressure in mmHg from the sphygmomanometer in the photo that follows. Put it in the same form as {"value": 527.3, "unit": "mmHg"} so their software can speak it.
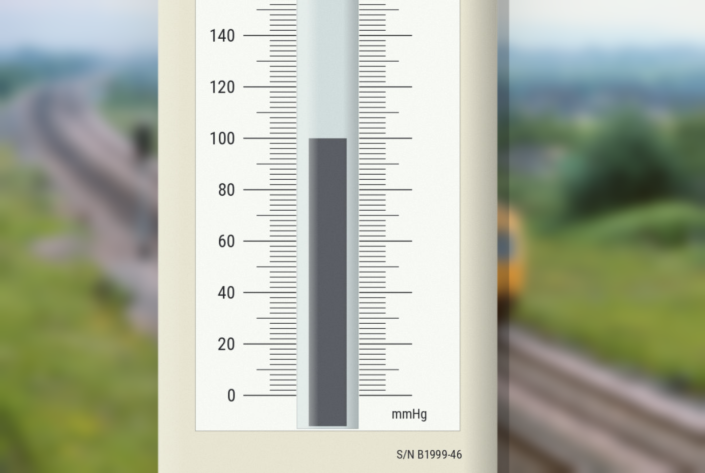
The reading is {"value": 100, "unit": "mmHg"}
